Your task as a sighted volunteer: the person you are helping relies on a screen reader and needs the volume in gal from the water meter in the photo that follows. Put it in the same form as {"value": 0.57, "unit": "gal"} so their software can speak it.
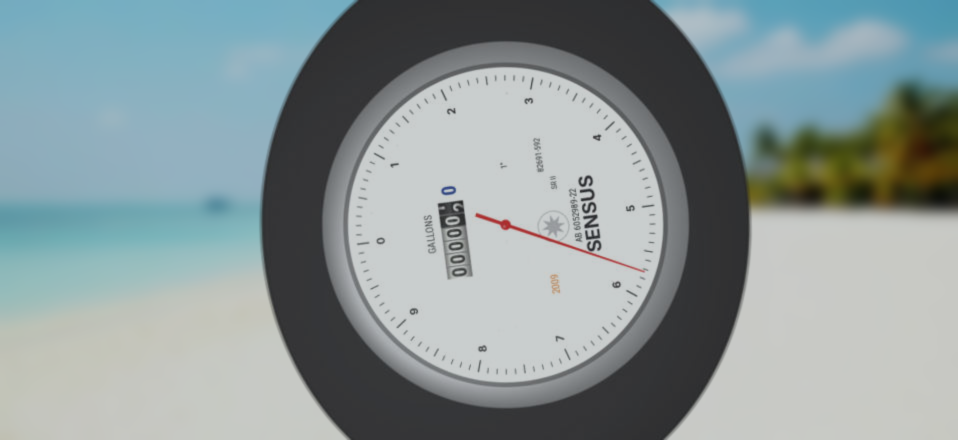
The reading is {"value": 15.7, "unit": "gal"}
